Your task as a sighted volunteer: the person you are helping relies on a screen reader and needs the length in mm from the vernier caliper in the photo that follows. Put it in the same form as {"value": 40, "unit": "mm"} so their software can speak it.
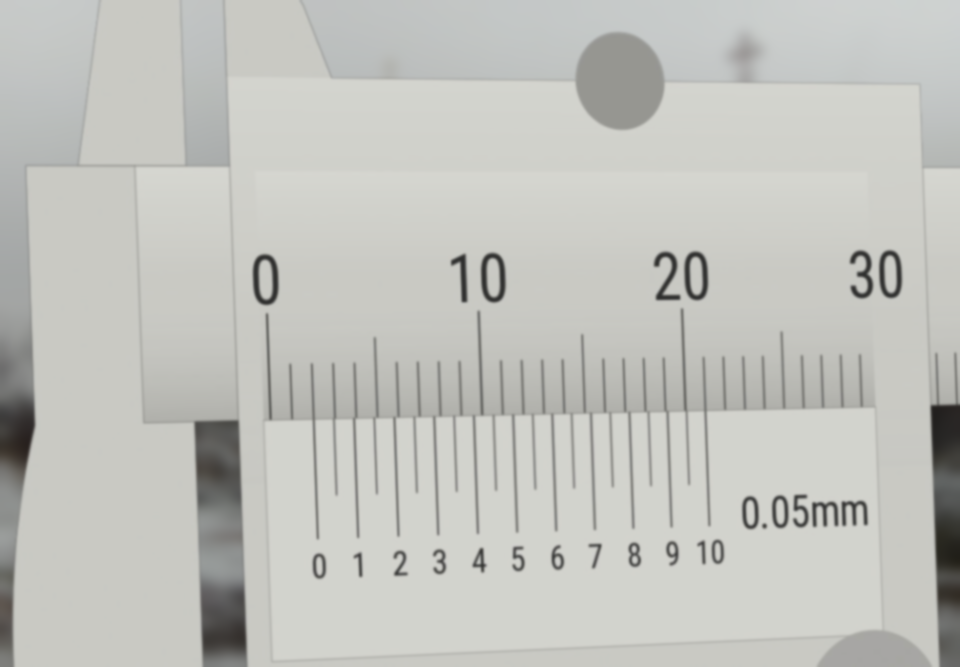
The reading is {"value": 2.0, "unit": "mm"}
